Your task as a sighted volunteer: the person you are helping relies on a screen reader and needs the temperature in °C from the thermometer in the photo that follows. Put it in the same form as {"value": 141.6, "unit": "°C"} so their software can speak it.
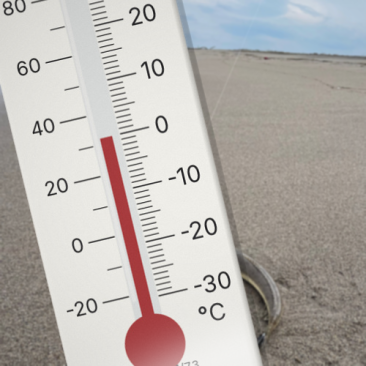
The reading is {"value": 0, "unit": "°C"}
